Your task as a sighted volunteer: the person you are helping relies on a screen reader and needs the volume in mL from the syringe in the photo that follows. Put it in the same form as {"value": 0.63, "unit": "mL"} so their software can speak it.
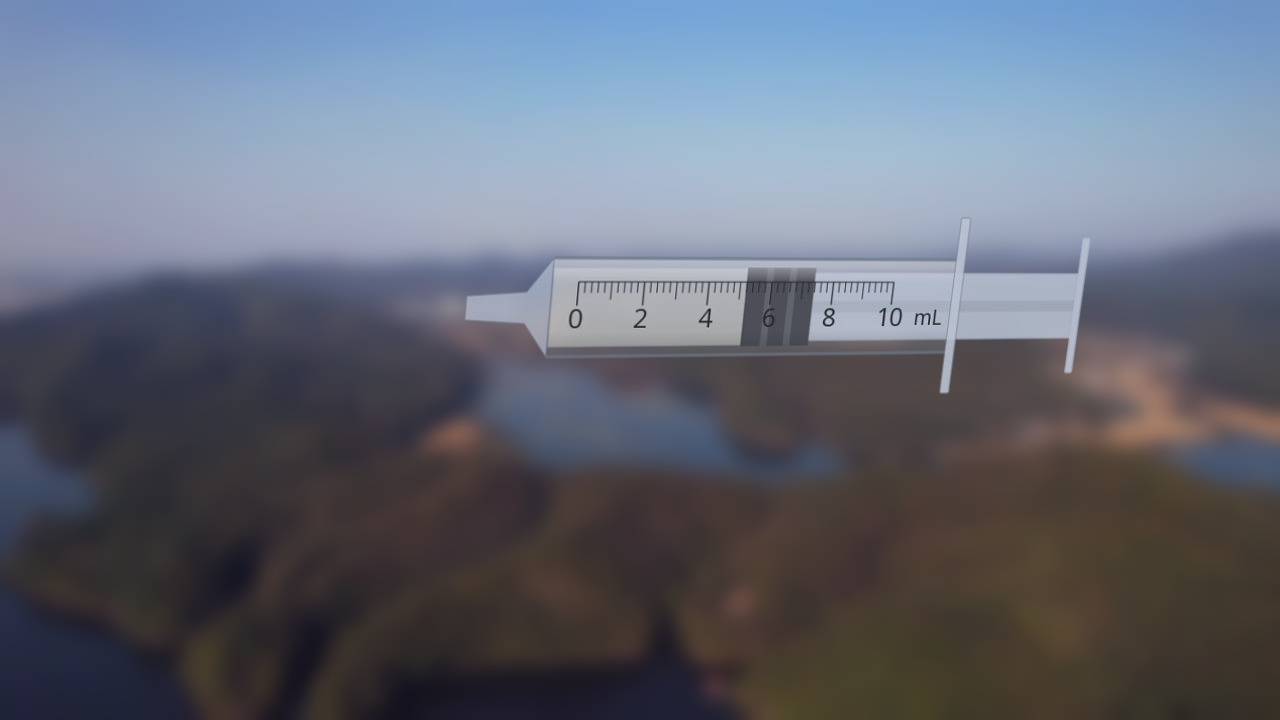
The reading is {"value": 5.2, "unit": "mL"}
